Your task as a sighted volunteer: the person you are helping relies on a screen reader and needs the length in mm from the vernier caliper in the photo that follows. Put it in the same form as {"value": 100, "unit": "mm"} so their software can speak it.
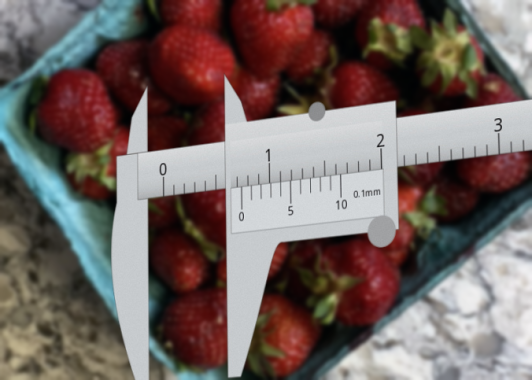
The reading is {"value": 7.4, "unit": "mm"}
